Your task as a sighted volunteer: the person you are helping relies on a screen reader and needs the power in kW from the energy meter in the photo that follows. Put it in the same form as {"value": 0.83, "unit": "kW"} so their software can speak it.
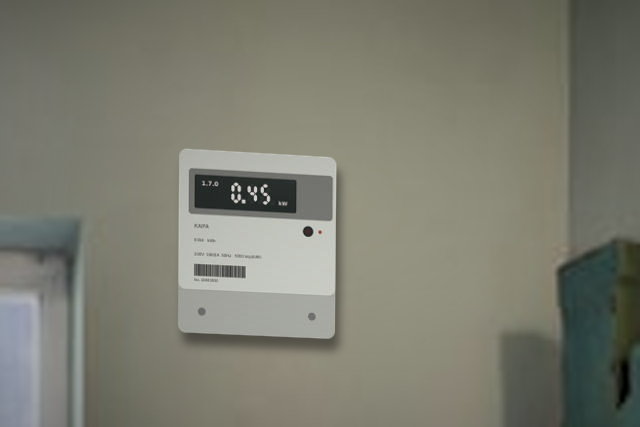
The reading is {"value": 0.45, "unit": "kW"}
